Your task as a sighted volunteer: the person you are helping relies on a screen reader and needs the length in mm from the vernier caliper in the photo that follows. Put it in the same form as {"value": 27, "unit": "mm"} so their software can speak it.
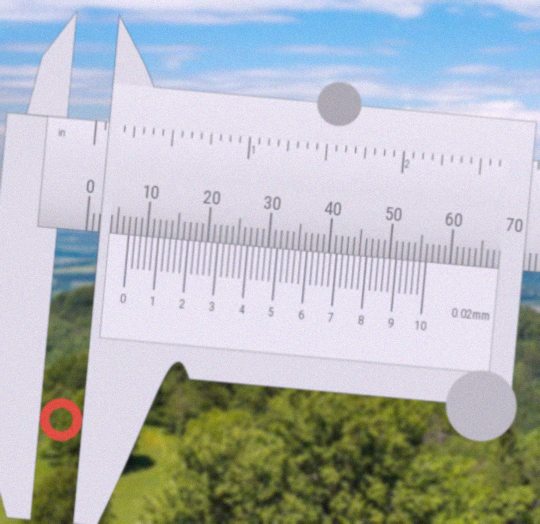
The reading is {"value": 7.0, "unit": "mm"}
